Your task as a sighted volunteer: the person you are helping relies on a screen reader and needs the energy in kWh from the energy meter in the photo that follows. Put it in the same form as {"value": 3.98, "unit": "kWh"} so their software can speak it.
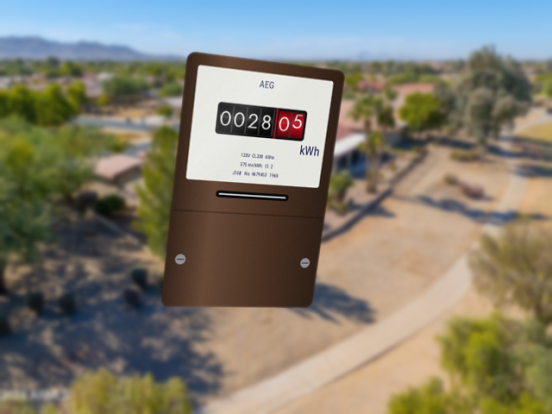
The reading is {"value": 28.05, "unit": "kWh"}
